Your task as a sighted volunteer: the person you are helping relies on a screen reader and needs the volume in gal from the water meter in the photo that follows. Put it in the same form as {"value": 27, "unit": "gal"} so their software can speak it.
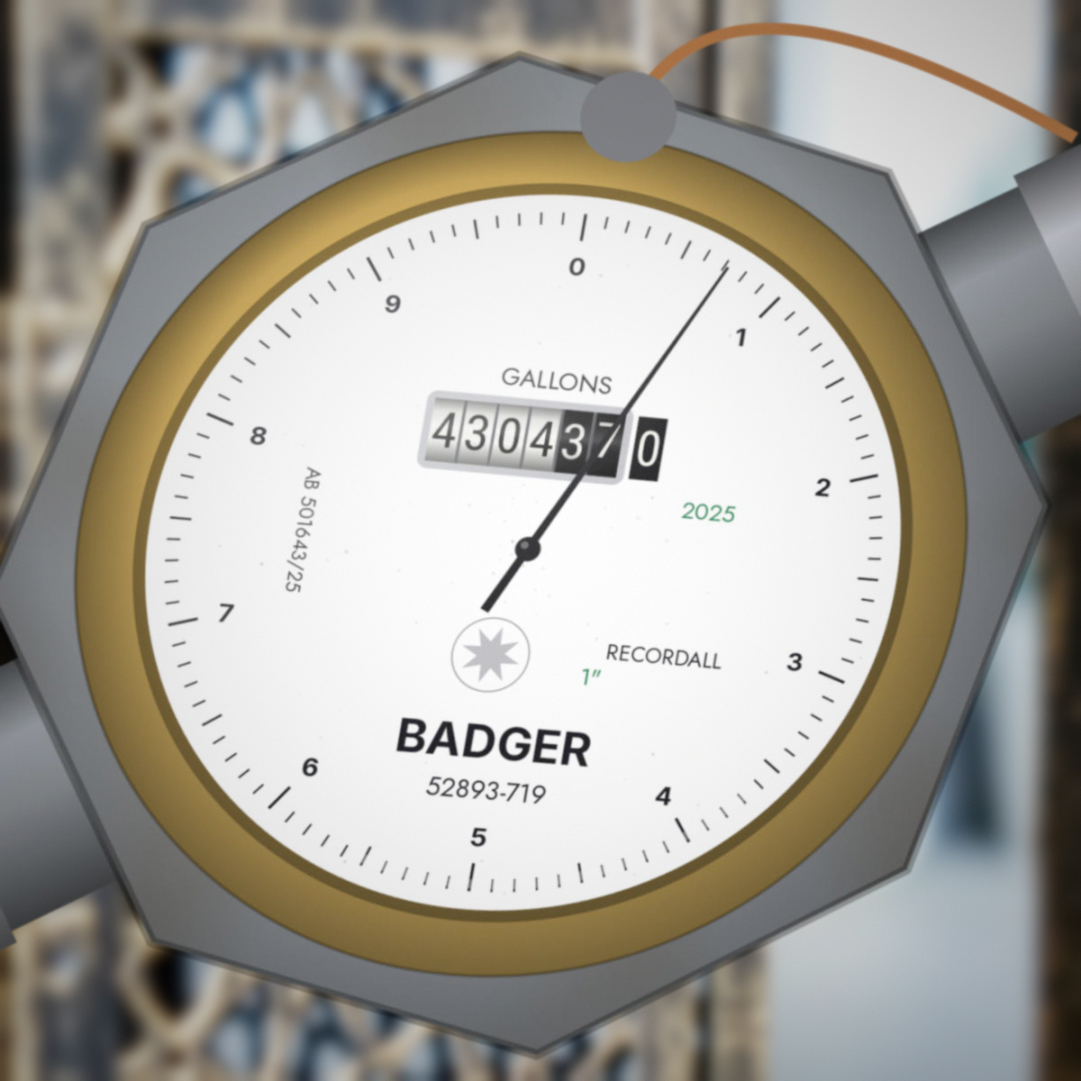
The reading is {"value": 4304370.7, "unit": "gal"}
